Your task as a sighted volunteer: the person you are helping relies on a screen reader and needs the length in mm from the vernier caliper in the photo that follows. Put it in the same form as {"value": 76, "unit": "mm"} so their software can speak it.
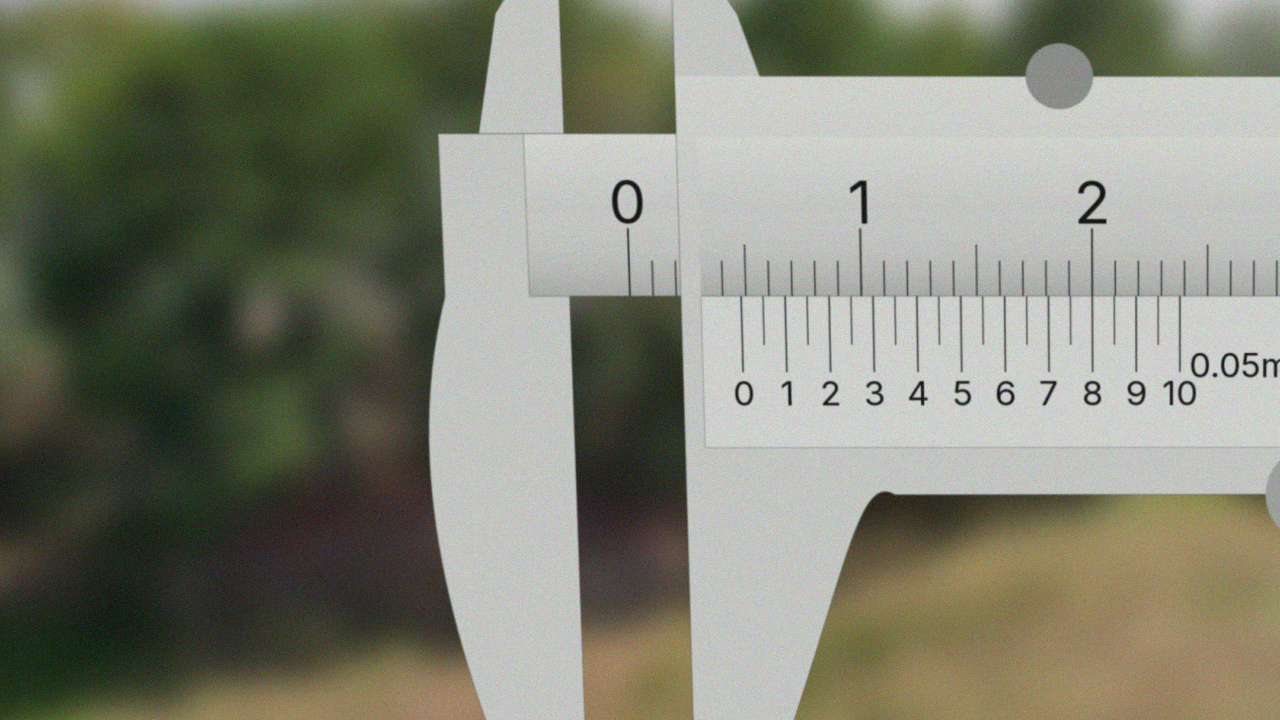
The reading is {"value": 4.8, "unit": "mm"}
